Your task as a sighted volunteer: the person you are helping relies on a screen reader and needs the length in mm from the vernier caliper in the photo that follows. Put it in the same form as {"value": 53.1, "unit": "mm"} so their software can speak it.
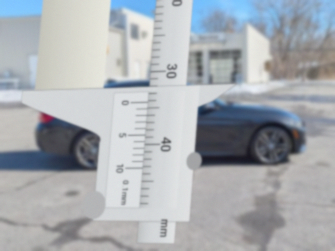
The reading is {"value": 34.2, "unit": "mm"}
